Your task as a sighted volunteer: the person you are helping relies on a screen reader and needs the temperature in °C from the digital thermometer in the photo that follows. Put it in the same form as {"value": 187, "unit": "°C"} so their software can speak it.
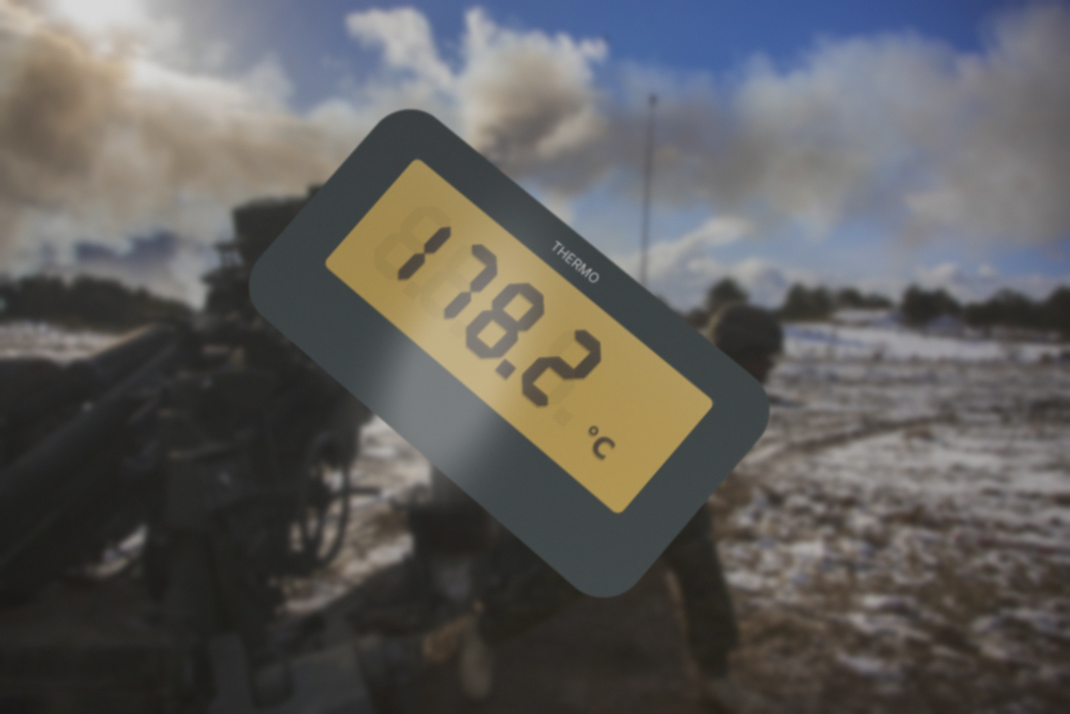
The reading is {"value": 178.2, "unit": "°C"}
